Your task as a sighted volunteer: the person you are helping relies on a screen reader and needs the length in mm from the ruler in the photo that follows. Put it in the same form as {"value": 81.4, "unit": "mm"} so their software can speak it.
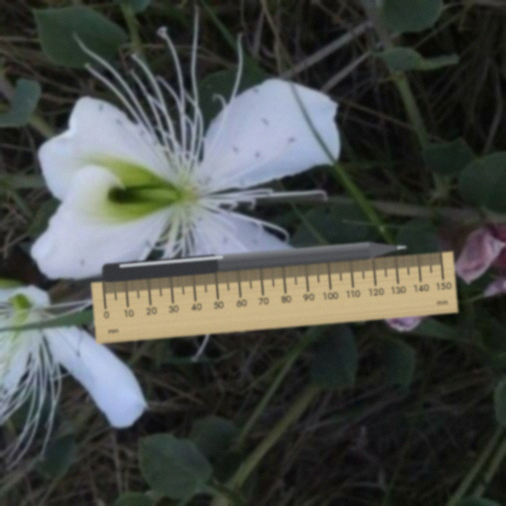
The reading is {"value": 135, "unit": "mm"}
